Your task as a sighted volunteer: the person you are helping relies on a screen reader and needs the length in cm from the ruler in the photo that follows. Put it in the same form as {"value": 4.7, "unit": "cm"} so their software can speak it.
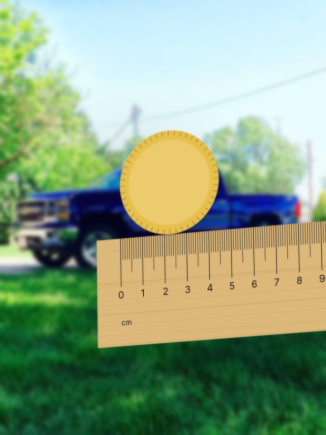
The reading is {"value": 4.5, "unit": "cm"}
